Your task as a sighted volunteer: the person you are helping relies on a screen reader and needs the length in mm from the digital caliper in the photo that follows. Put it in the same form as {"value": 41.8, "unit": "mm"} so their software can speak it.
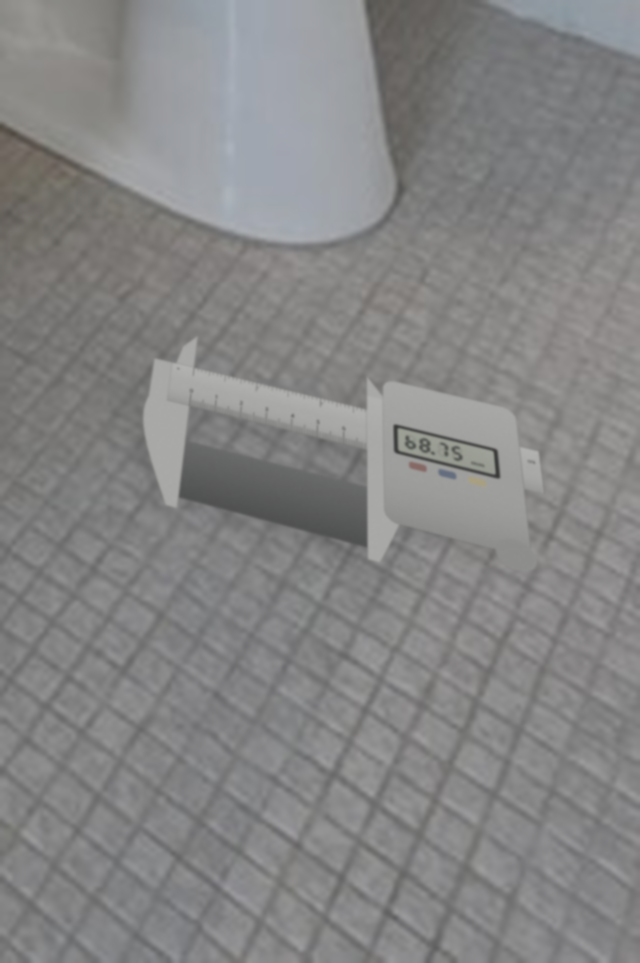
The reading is {"value": 68.75, "unit": "mm"}
